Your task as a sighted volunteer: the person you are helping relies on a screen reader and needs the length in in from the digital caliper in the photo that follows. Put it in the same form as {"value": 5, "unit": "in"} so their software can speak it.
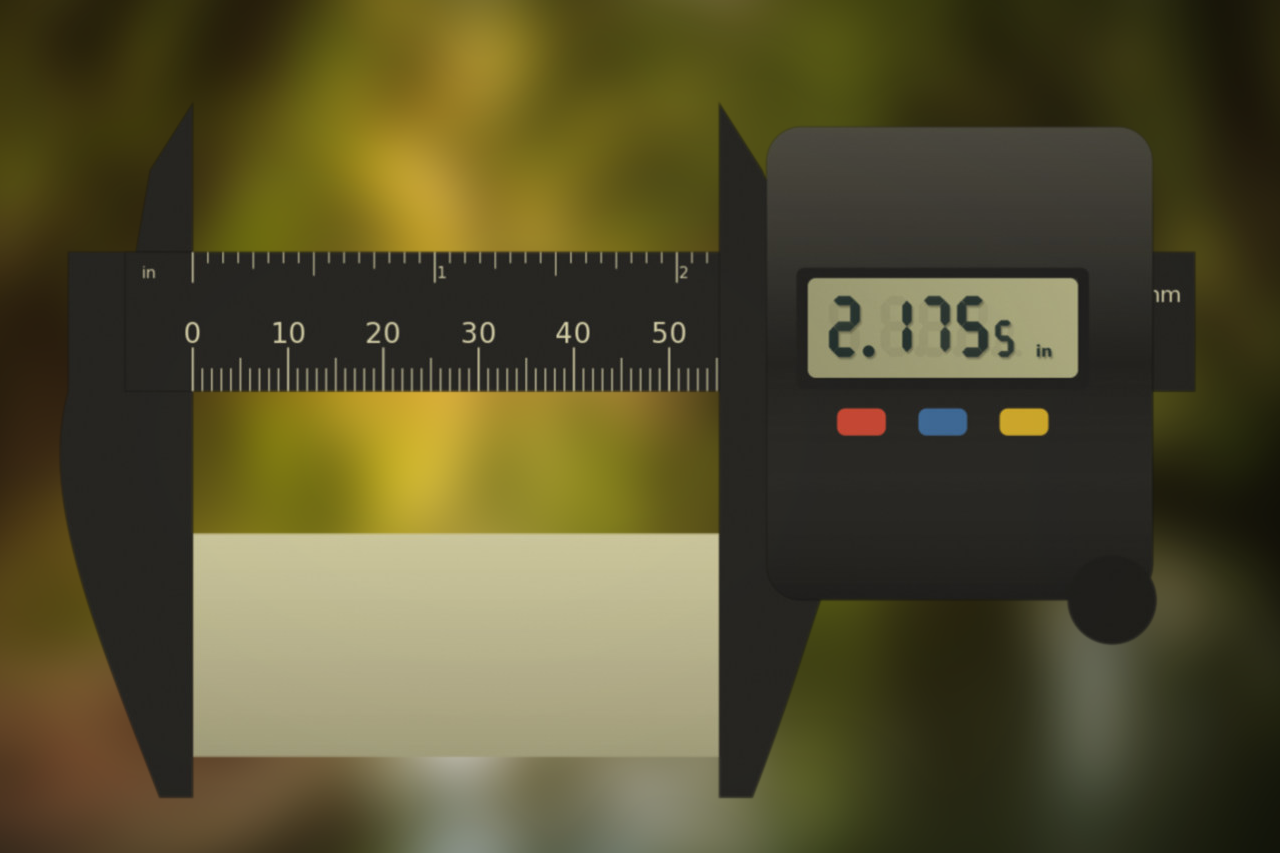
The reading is {"value": 2.1755, "unit": "in"}
